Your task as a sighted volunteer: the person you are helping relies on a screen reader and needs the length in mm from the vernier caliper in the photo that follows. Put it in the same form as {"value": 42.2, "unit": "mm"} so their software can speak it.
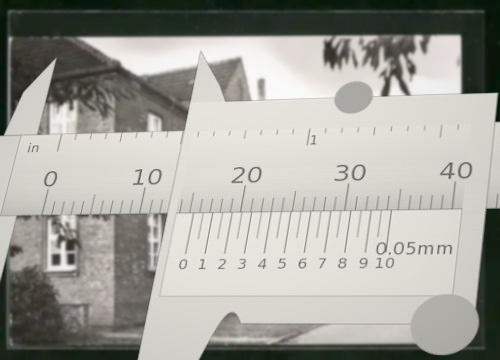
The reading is {"value": 15.4, "unit": "mm"}
